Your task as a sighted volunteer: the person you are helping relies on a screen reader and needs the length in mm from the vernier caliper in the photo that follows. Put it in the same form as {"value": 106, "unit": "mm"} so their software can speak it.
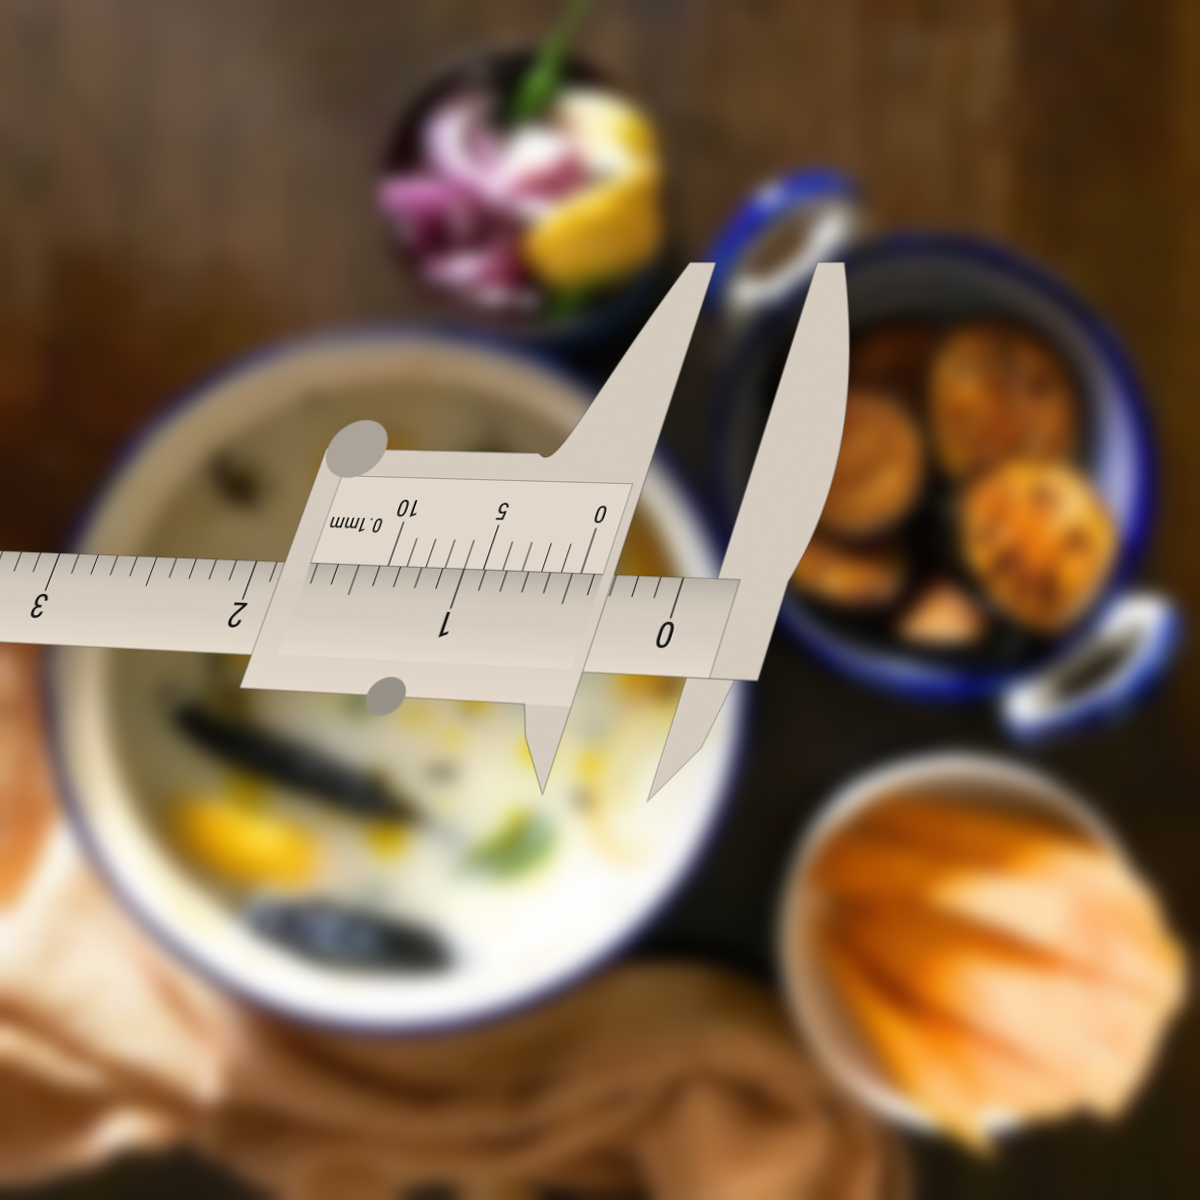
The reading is {"value": 4.6, "unit": "mm"}
